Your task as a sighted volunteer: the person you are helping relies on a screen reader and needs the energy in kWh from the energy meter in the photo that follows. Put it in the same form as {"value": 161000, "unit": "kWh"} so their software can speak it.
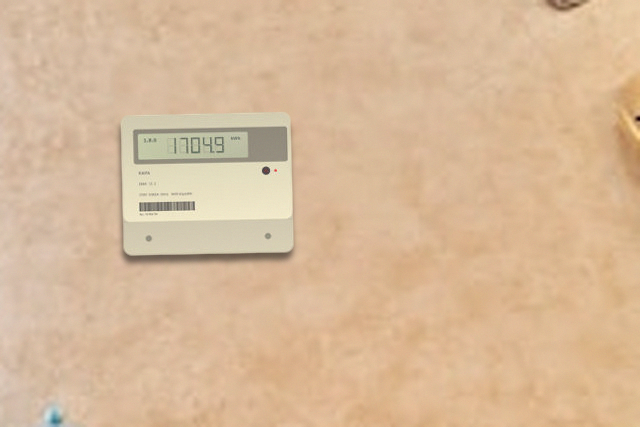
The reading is {"value": 1704.9, "unit": "kWh"}
